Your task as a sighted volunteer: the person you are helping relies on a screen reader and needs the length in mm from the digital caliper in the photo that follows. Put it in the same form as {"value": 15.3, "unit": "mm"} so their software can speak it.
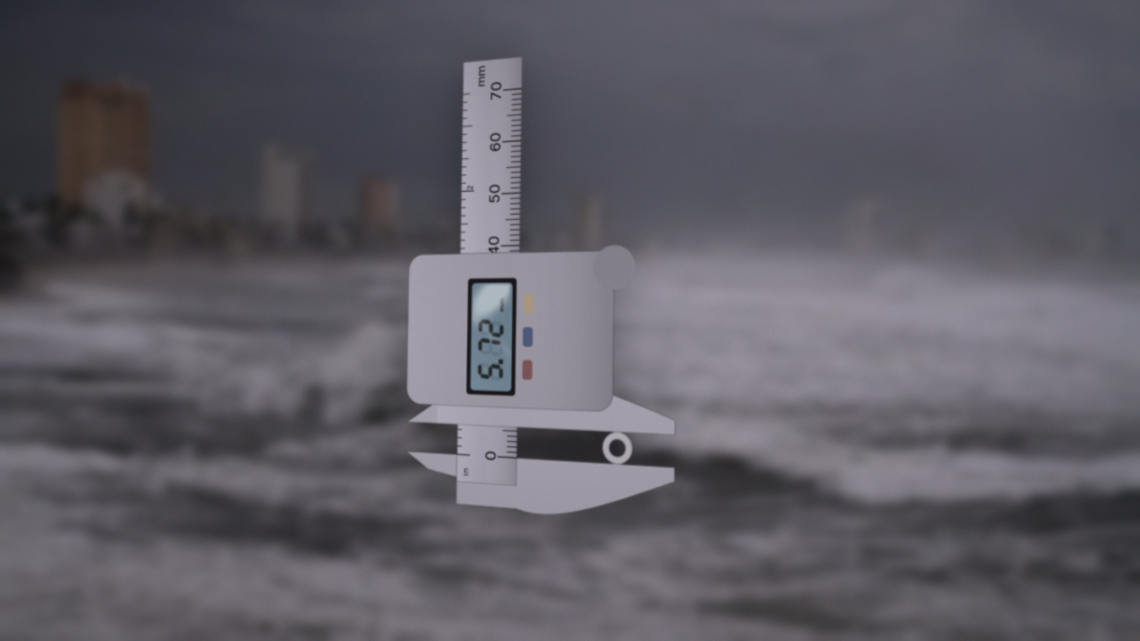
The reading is {"value": 5.72, "unit": "mm"}
